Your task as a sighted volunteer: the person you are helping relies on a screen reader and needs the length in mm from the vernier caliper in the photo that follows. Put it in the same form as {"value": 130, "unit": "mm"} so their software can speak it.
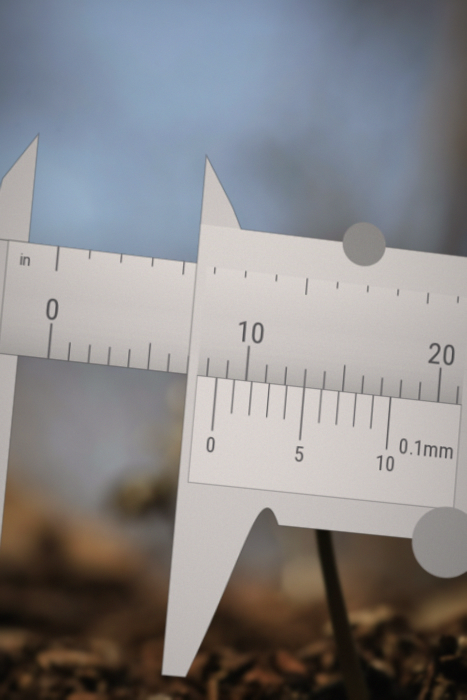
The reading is {"value": 8.5, "unit": "mm"}
